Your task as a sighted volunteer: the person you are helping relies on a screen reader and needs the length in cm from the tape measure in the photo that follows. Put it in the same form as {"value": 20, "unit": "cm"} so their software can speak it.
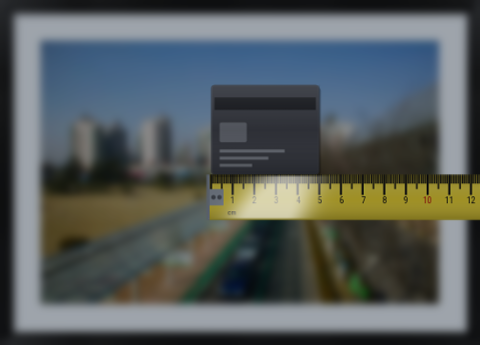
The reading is {"value": 5, "unit": "cm"}
